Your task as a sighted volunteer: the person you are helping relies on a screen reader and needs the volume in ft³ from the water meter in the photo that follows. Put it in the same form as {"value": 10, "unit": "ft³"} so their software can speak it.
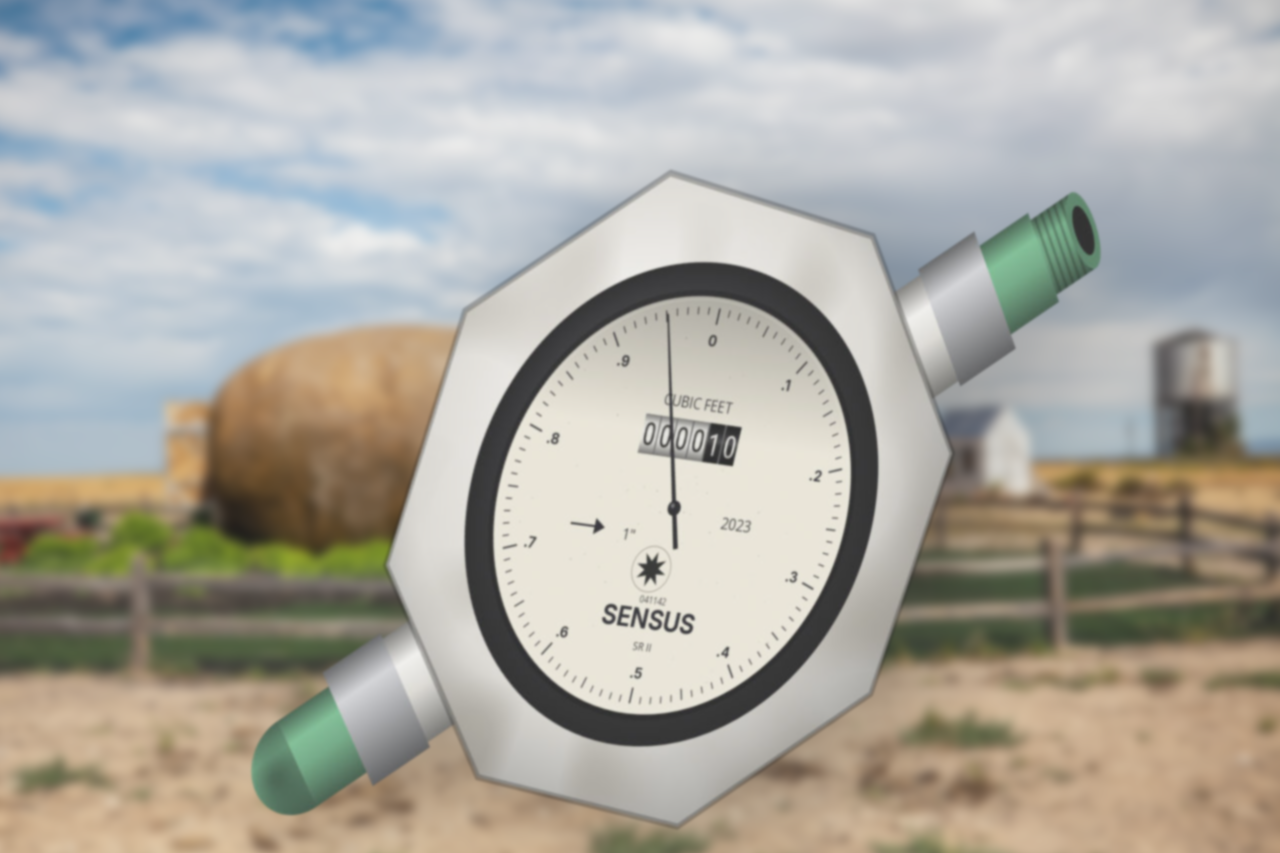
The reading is {"value": 9.95, "unit": "ft³"}
